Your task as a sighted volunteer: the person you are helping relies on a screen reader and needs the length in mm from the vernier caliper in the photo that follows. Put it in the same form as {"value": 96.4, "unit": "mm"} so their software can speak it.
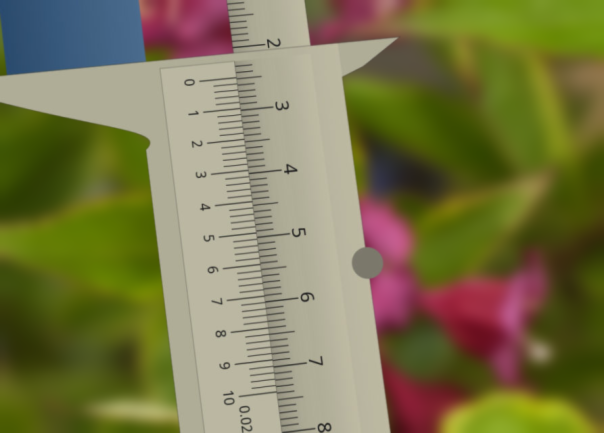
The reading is {"value": 24.8, "unit": "mm"}
